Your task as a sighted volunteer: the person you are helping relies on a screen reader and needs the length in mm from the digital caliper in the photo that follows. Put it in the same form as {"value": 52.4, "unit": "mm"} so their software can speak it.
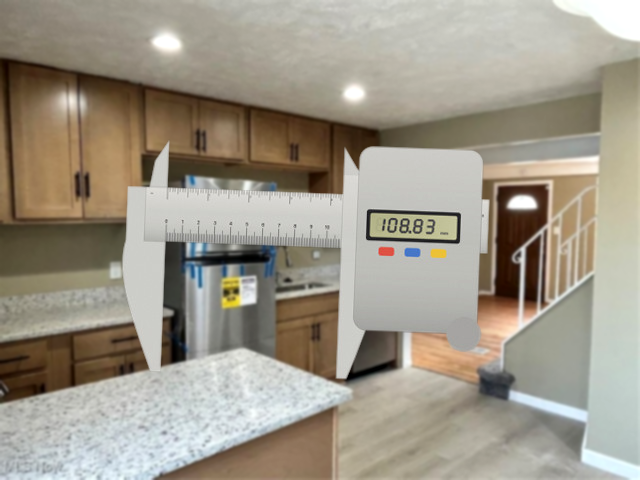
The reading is {"value": 108.83, "unit": "mm"}
